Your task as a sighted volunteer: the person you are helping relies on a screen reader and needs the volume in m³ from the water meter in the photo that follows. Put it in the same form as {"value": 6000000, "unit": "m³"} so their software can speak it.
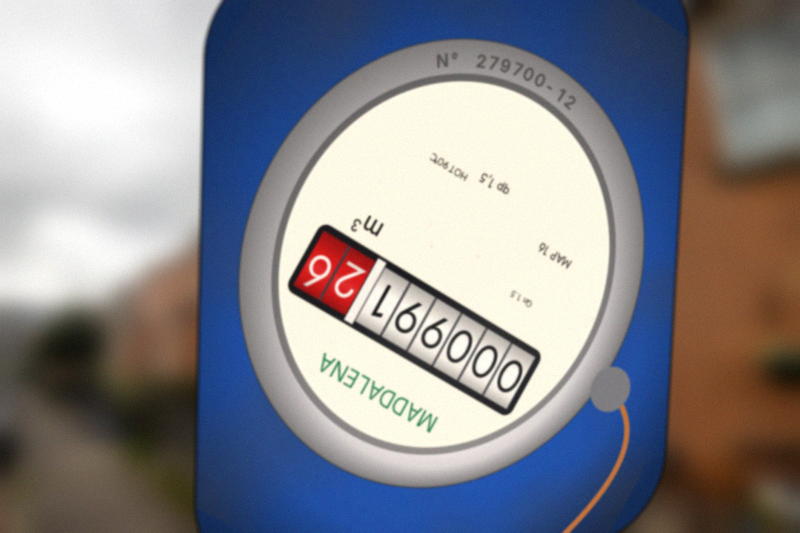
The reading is {"value": 991.26, "unit": "m³"}
